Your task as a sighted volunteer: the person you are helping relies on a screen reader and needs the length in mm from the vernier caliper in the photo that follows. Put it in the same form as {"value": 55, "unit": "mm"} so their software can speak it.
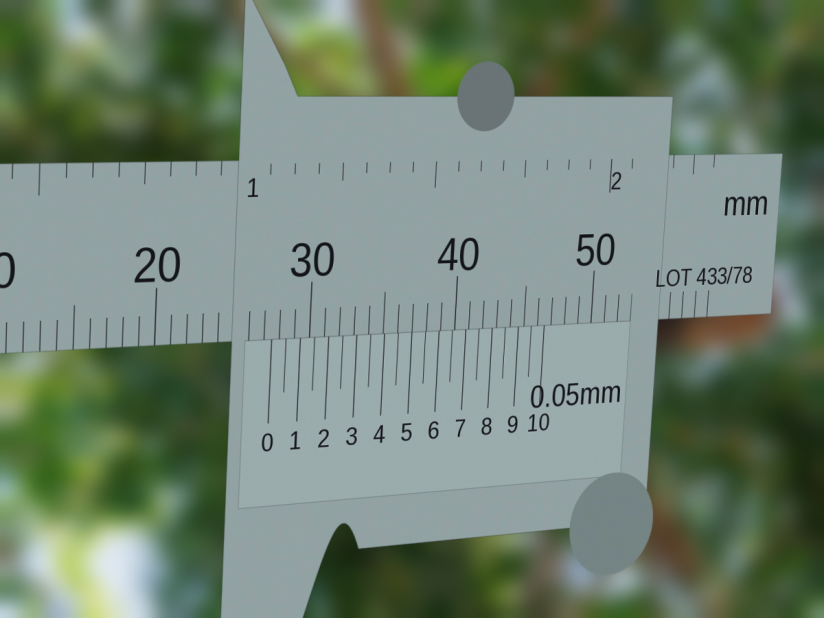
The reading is {"value": 27.5, "unit": "mm"}
